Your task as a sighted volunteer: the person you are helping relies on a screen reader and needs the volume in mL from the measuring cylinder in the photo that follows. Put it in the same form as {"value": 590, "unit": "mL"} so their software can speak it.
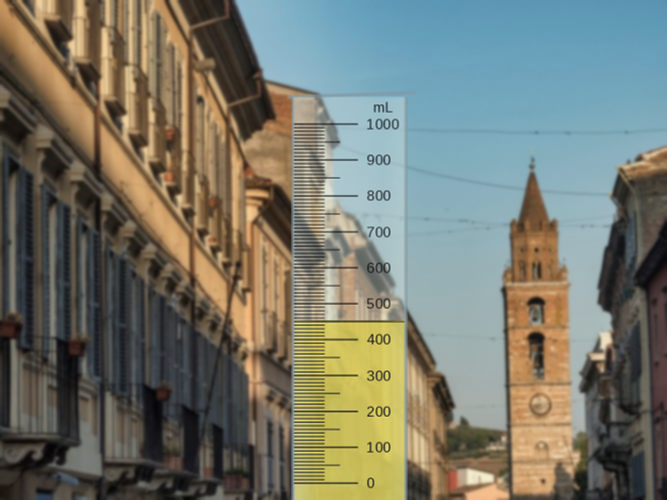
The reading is {"value": 450, "unit": "mL"}
